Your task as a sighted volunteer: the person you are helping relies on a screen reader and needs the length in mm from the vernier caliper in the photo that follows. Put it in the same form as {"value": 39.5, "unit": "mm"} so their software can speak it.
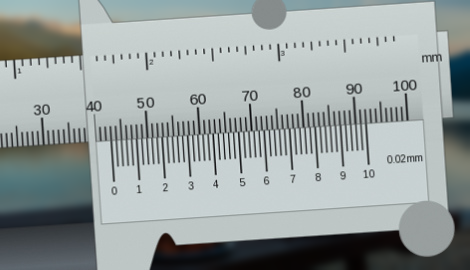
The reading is {"value": 43.0, "unit": "mm"}
